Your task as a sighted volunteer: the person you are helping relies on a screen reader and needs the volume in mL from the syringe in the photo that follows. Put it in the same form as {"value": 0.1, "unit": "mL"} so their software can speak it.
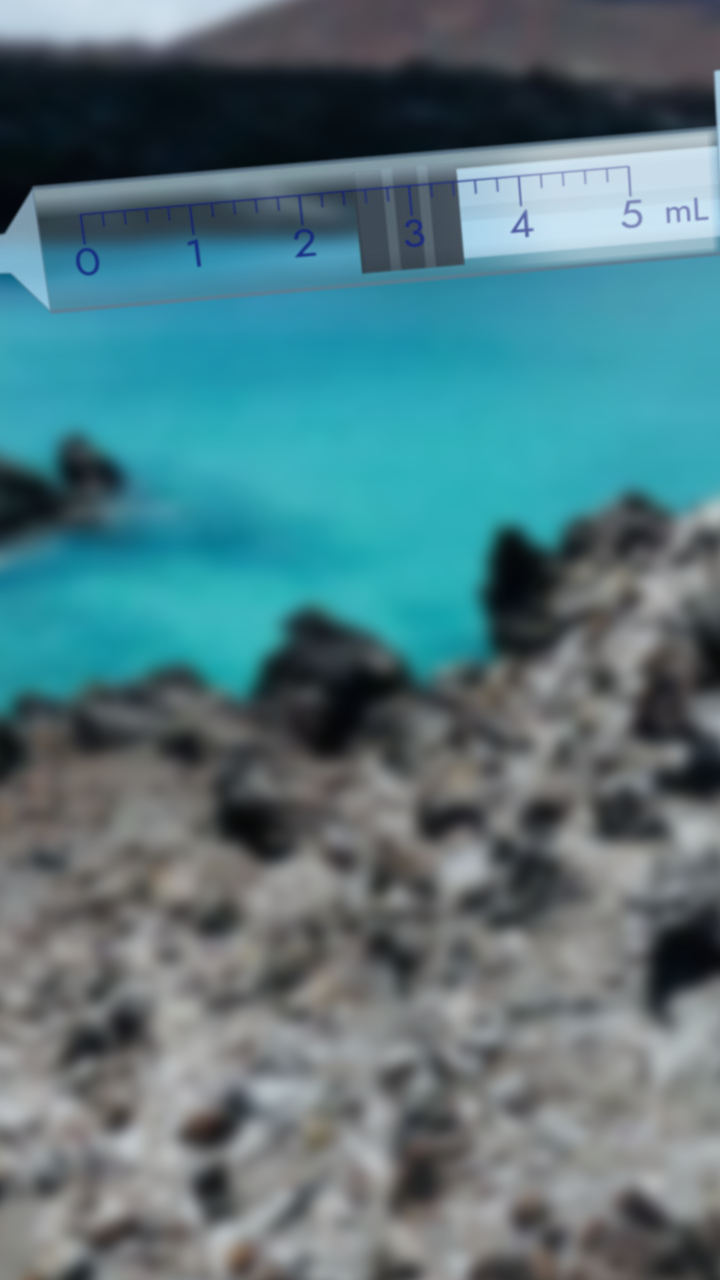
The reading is {"value": 2.5, "unit": "mL"}
